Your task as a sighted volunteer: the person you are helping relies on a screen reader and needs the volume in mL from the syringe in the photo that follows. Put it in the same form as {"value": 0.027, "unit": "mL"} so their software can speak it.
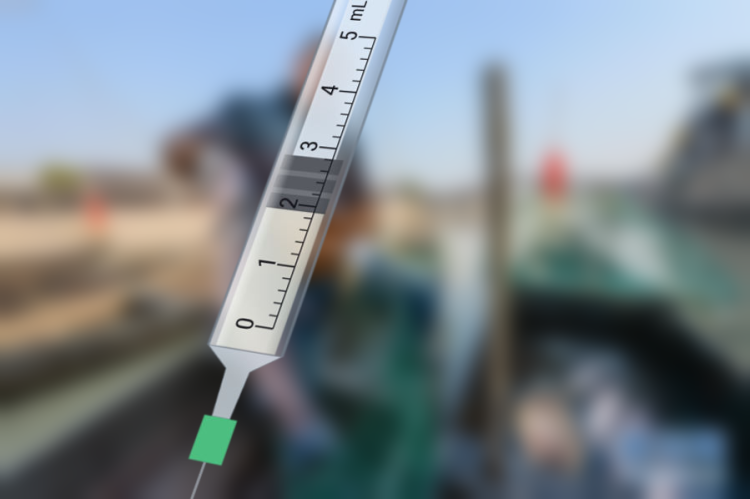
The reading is {"value": 1.9, "unit": "mL"}
